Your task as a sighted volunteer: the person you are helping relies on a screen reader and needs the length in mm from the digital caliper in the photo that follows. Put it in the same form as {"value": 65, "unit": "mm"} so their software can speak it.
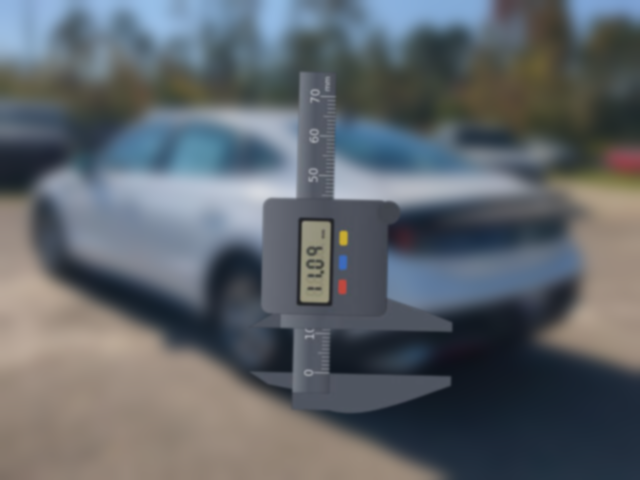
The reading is {"value": 11.09, "unit": "mm"}
